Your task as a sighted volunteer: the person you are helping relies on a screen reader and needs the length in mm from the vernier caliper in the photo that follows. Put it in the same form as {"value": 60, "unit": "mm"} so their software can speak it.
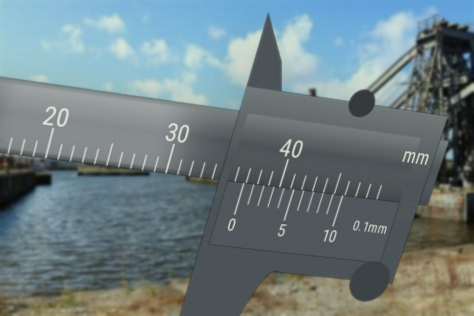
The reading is {"value": 36.8, "unit": "mm"}
